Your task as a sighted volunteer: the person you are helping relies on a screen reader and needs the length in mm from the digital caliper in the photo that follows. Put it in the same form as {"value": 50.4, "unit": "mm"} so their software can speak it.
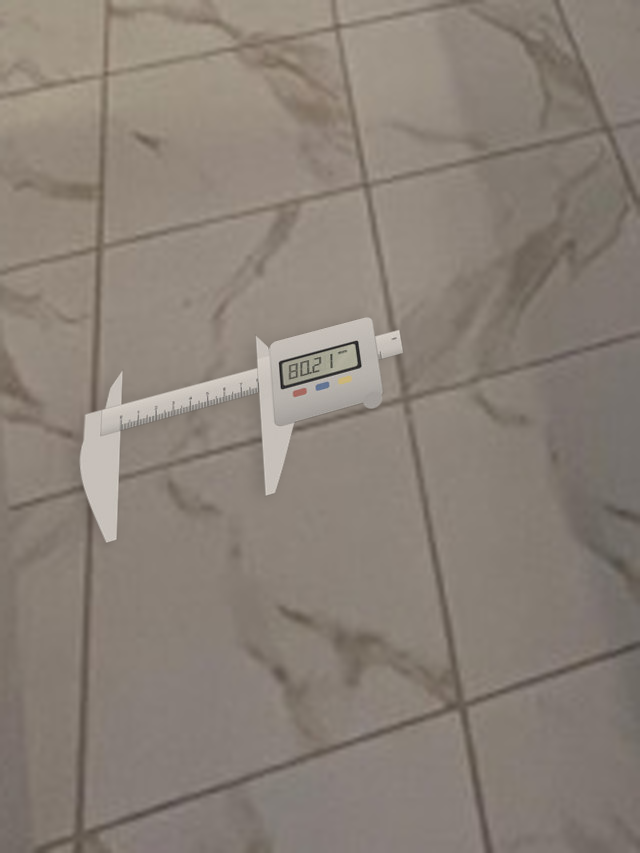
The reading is {"value": 80.21, "unit": "mm"}
